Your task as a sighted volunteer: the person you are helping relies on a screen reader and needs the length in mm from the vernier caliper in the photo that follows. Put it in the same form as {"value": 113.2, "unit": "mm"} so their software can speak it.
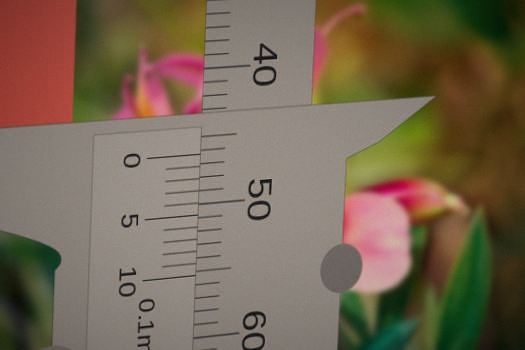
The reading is {"value": 46.3, "unit": "mm"}
